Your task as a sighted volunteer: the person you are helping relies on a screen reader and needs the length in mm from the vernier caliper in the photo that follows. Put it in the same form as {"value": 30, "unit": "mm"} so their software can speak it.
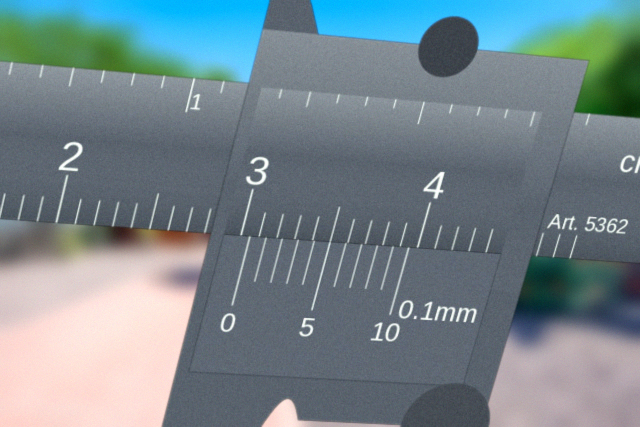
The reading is {"value": 30.5, "unit": "mm"}
